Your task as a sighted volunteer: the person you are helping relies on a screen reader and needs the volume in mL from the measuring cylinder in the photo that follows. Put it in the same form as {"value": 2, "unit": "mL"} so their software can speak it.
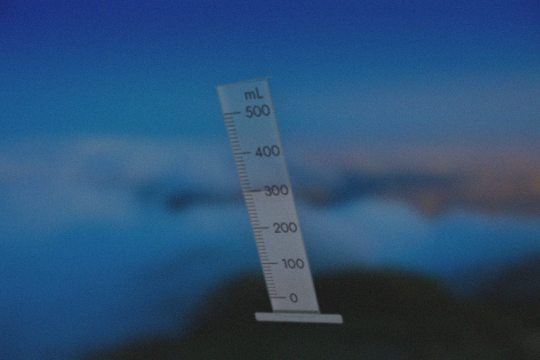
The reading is {"value": 300, "unit": "mL"}
